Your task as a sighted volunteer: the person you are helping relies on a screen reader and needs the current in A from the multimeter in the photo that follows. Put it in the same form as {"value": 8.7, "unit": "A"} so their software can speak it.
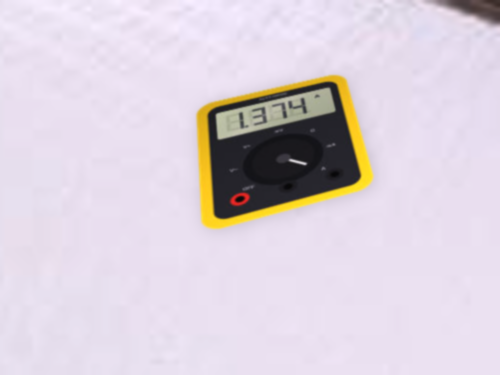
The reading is {"value": 1.374, "unit": "A"}
